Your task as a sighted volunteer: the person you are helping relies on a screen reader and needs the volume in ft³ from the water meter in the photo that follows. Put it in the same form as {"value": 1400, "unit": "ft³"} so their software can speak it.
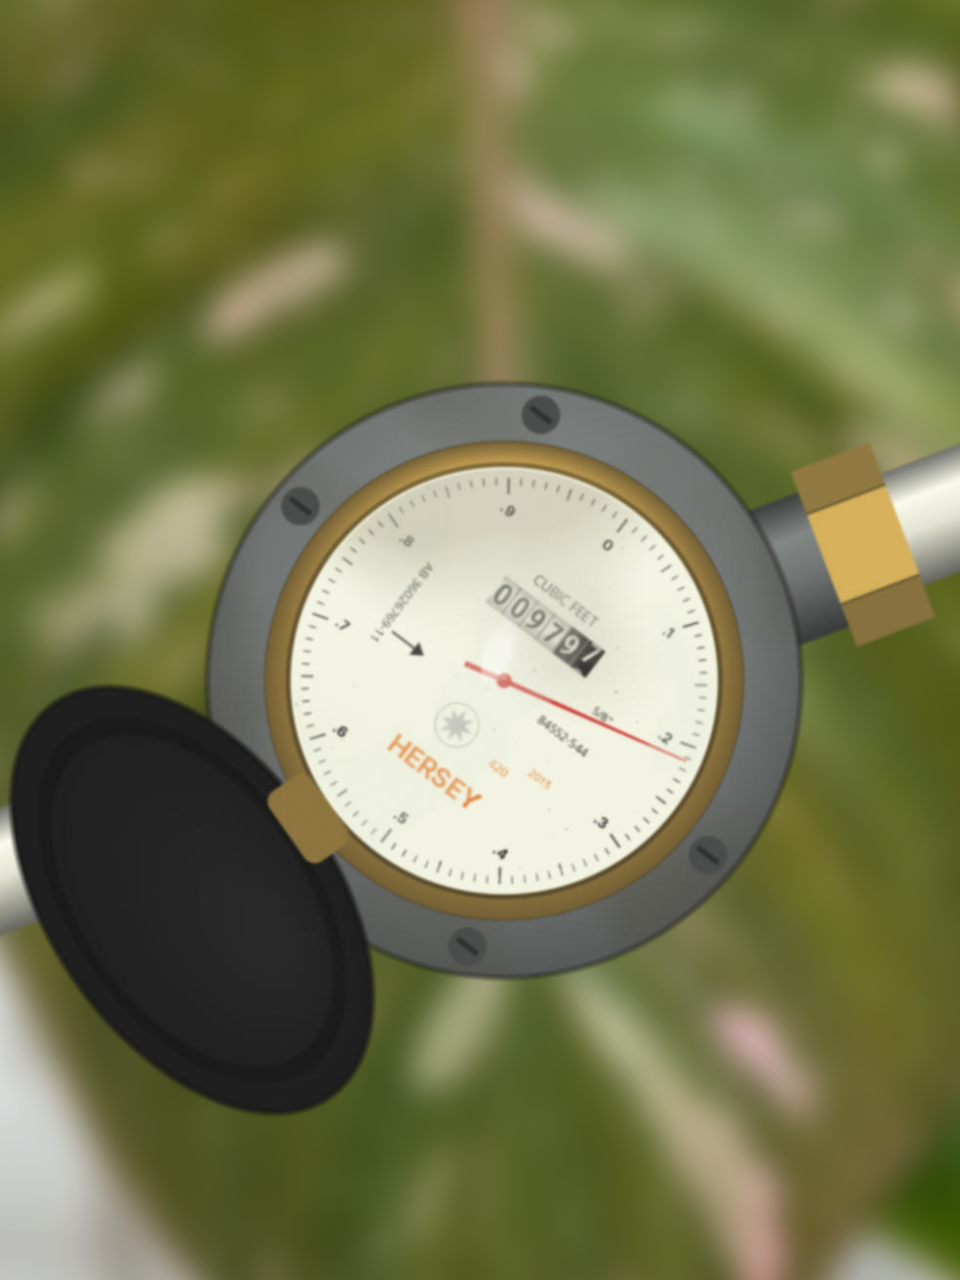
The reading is {"value": 9797.21, "unit": "ft³"}
